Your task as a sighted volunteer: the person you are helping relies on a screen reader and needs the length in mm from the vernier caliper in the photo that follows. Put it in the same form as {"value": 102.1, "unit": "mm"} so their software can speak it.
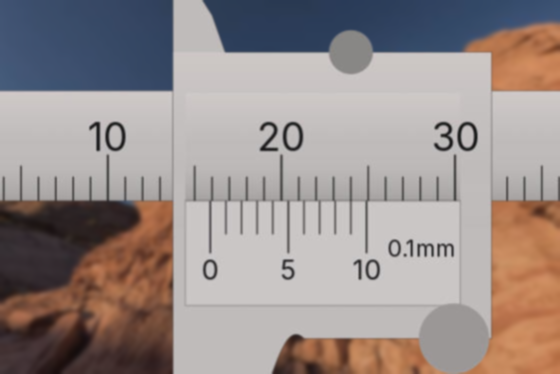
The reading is {"value": 15.9, "unit": "mm"}
